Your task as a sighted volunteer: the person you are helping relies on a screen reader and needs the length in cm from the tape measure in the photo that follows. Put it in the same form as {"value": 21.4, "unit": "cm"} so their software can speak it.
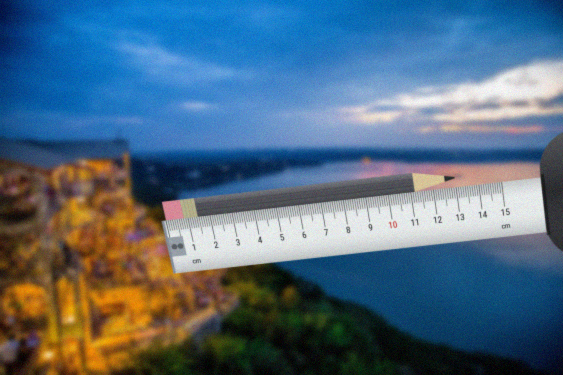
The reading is {"value": 13, "unit": "cm"}
